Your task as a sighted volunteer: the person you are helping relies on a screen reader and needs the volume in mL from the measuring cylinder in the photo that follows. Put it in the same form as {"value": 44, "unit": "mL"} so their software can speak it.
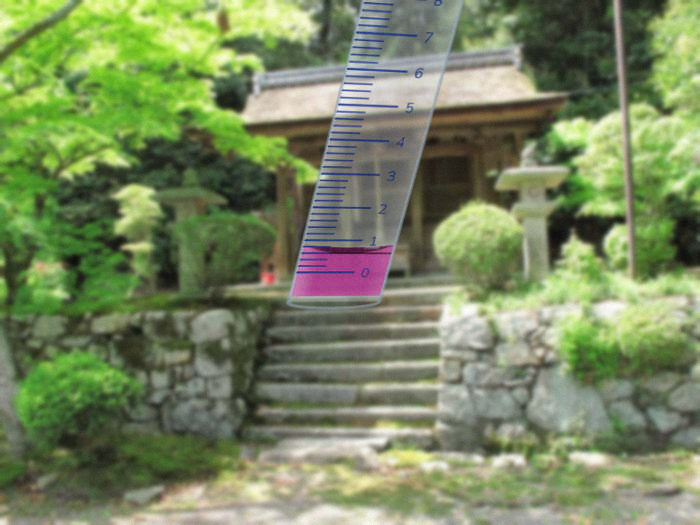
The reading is {"value": 0.6, "unit": "mL"}
